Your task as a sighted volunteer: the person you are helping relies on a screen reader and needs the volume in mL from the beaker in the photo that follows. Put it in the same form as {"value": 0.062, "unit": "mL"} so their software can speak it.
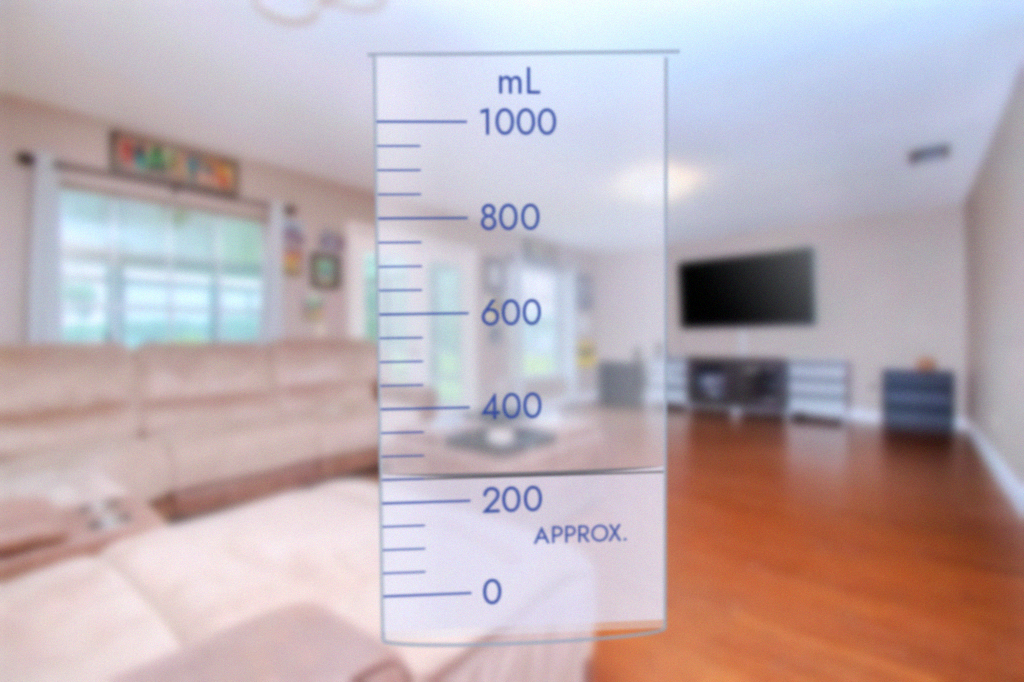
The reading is {"value": 250, "unit": "mL"}
